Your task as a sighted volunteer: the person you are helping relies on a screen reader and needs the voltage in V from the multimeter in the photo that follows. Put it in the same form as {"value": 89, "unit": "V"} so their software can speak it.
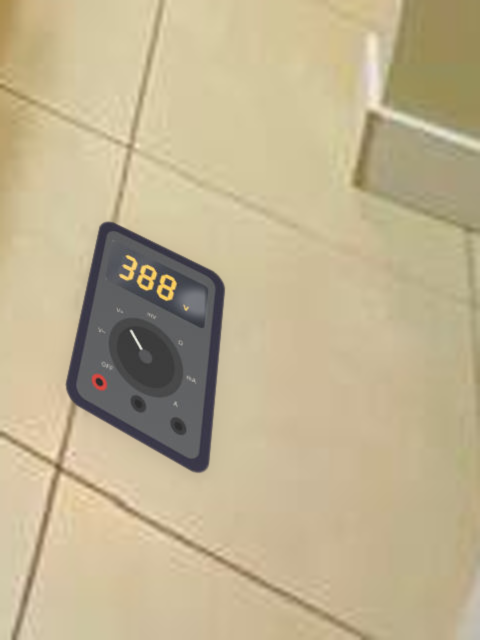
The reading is {"value": 388, "unit": "V"}
